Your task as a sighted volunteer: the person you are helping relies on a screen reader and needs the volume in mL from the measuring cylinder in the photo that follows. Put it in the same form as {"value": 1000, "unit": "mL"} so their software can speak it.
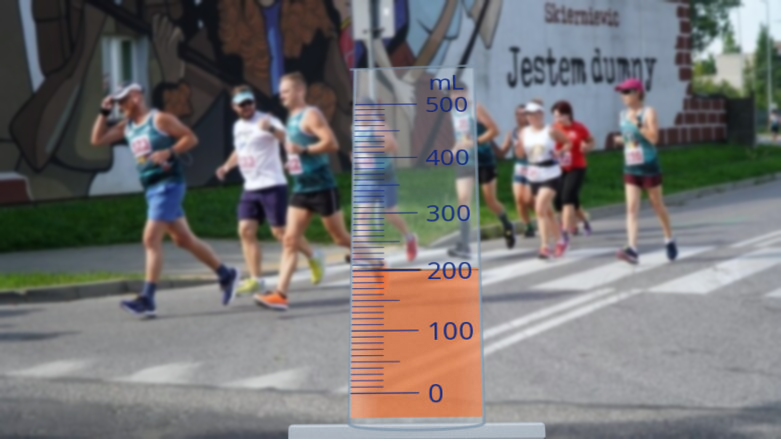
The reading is {"value": 200, "unit": "mL"}
